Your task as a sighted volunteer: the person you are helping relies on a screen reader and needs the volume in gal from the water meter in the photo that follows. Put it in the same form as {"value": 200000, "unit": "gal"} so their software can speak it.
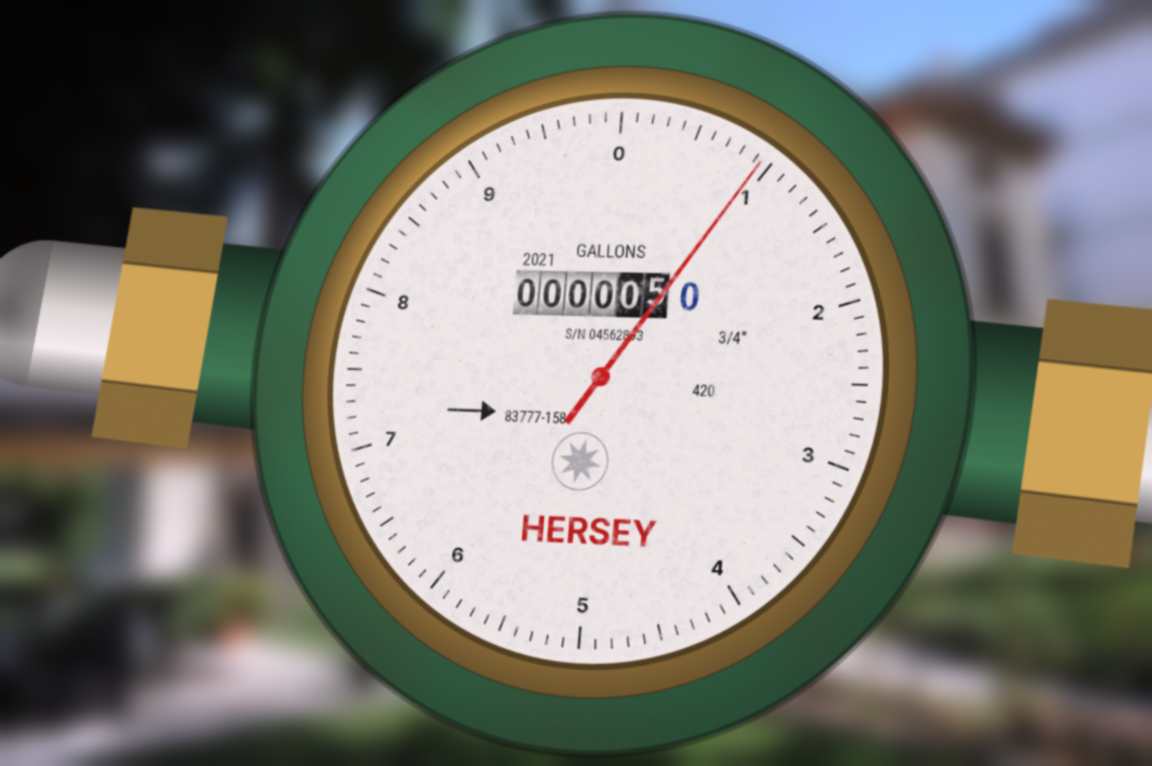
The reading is {"value": 50.9, "unit": "gal"}
